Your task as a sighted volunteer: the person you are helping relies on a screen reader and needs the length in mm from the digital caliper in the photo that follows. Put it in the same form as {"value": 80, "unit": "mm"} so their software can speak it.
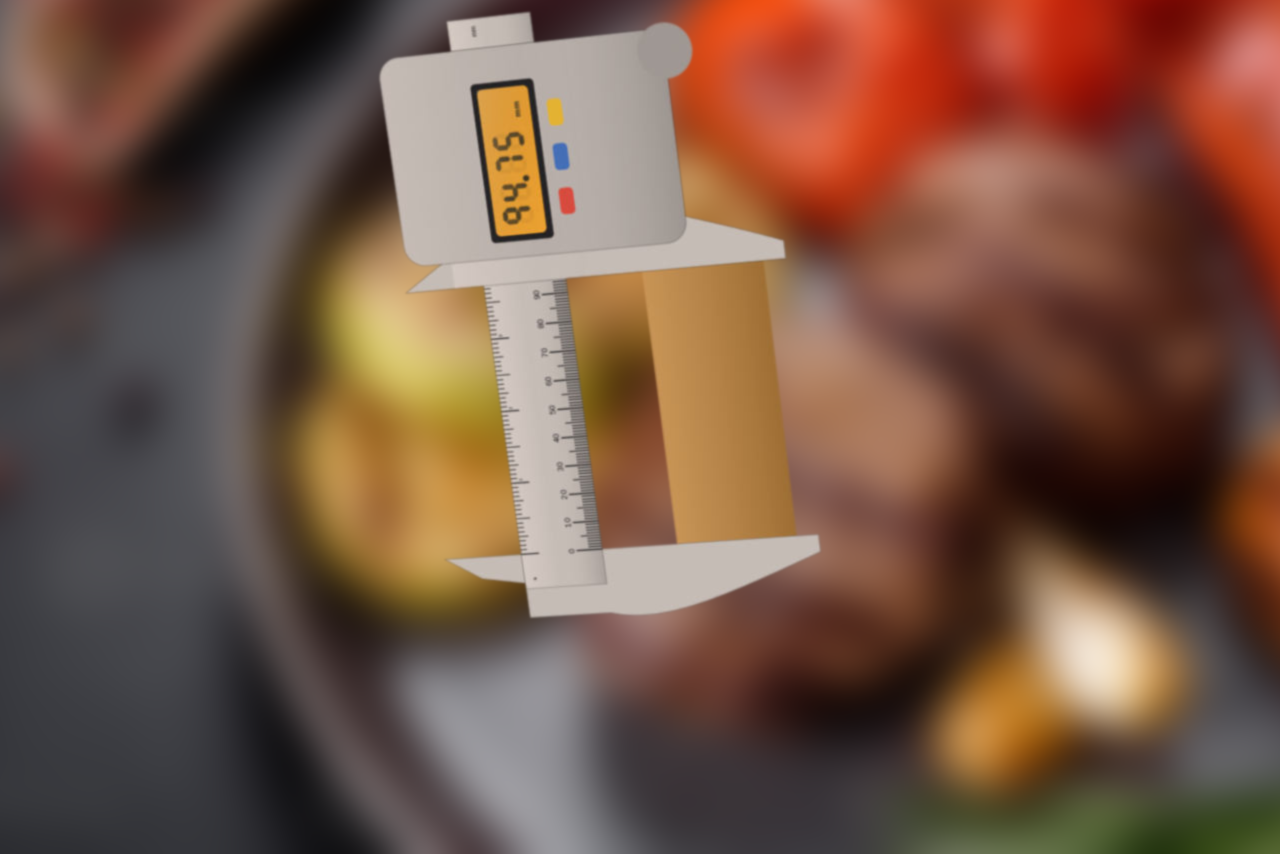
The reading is {"value": 94.75, "unit": "mm"}
